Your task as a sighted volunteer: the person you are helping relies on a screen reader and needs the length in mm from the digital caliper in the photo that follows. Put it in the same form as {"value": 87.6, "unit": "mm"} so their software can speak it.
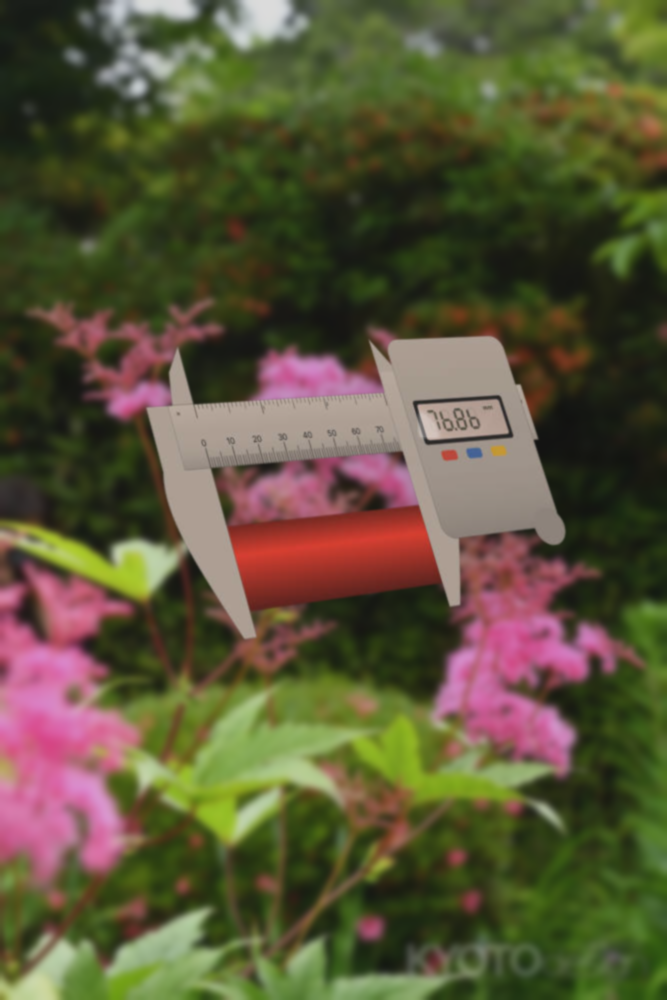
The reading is {"value": 76.86, "unit": "mm"}
